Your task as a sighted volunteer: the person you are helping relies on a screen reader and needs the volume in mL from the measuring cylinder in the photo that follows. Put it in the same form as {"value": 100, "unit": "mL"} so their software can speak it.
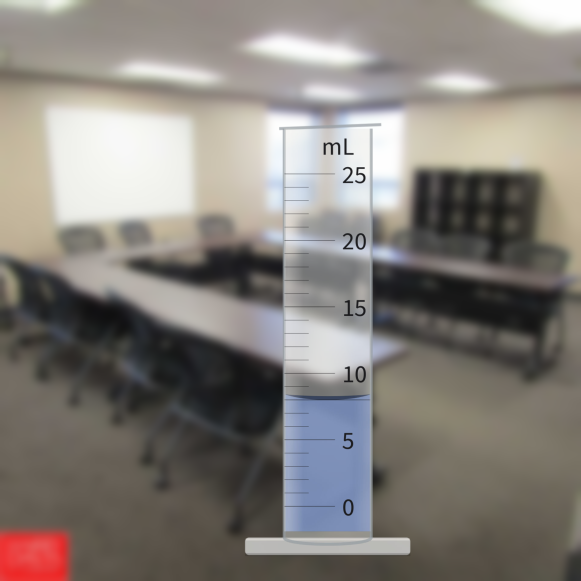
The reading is {"value": 8, "unit": "mL"}
